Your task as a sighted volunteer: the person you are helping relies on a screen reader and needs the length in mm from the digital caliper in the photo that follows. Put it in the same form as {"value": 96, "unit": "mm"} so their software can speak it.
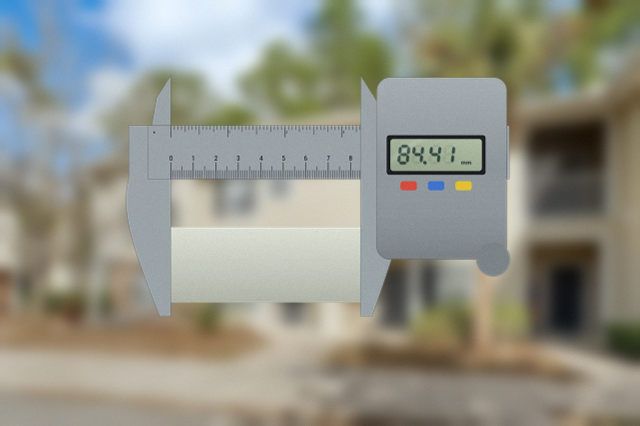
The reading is {"value": 84.41, "unit": "mm"}
